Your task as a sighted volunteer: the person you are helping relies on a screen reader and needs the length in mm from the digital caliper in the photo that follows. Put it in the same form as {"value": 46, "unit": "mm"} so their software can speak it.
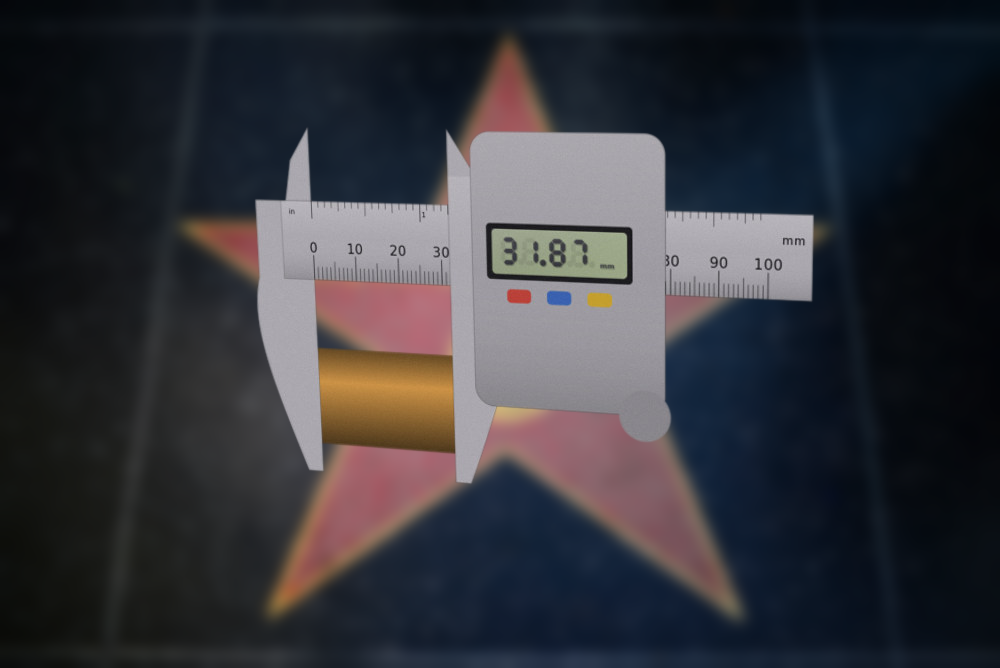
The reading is {"value": 31.87, "unit": "mm"}
